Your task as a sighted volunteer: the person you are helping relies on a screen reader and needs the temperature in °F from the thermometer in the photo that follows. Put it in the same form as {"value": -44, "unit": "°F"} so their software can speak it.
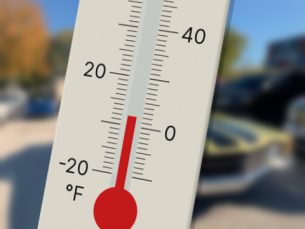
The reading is {"value": 4, "unit": "°F"}
